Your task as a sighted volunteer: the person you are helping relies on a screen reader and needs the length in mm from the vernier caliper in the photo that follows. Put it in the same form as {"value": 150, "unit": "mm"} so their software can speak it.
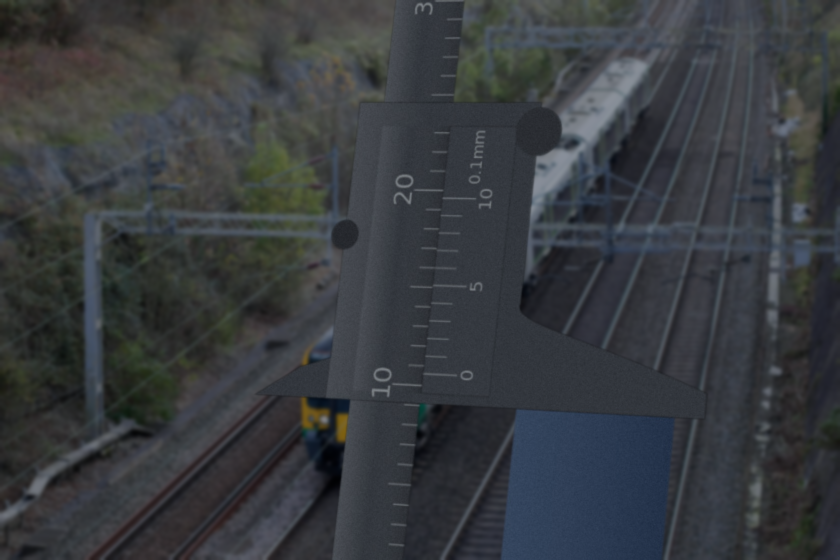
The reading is {"value": 10.6, "unit": "mm"}
